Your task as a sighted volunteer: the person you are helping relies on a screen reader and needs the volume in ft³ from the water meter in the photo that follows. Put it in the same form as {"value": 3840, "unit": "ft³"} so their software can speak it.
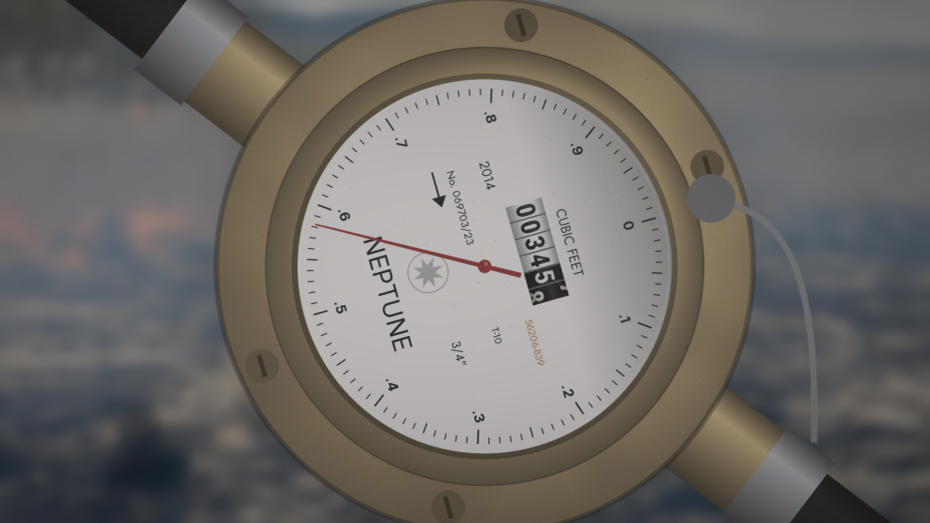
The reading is {"value": 3457.58, "unit": "ft³"}
